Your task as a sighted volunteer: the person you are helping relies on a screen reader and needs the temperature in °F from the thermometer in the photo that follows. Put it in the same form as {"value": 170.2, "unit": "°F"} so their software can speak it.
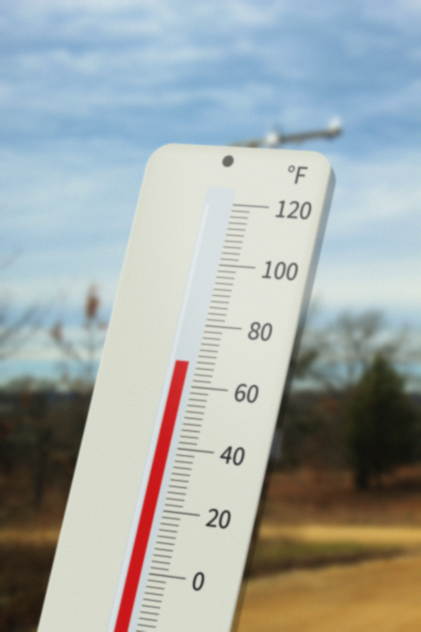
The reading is {"value": 68, "unit": "°F"}
